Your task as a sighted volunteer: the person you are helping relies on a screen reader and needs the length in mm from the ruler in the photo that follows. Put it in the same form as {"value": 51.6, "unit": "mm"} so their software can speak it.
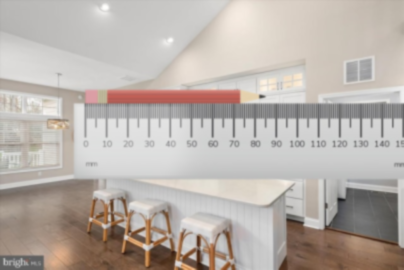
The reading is {"value": 85, "unit": "mm"}
